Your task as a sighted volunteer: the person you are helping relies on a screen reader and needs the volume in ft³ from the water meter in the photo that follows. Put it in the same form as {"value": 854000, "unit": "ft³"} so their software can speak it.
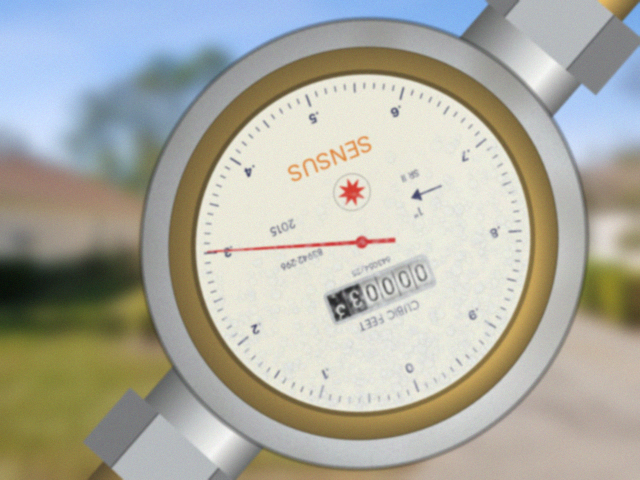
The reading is {"value": 33.30, "unit": "ft³"}
